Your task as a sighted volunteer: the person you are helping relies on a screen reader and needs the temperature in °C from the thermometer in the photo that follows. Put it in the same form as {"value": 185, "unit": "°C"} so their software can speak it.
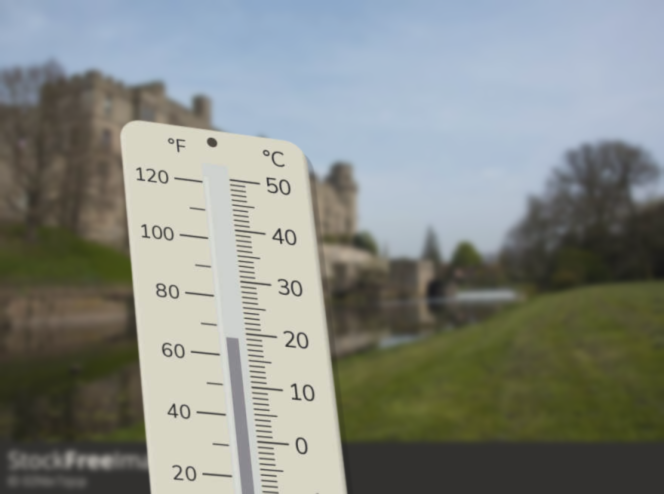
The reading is {"value": 19, "unit": "°C"}
